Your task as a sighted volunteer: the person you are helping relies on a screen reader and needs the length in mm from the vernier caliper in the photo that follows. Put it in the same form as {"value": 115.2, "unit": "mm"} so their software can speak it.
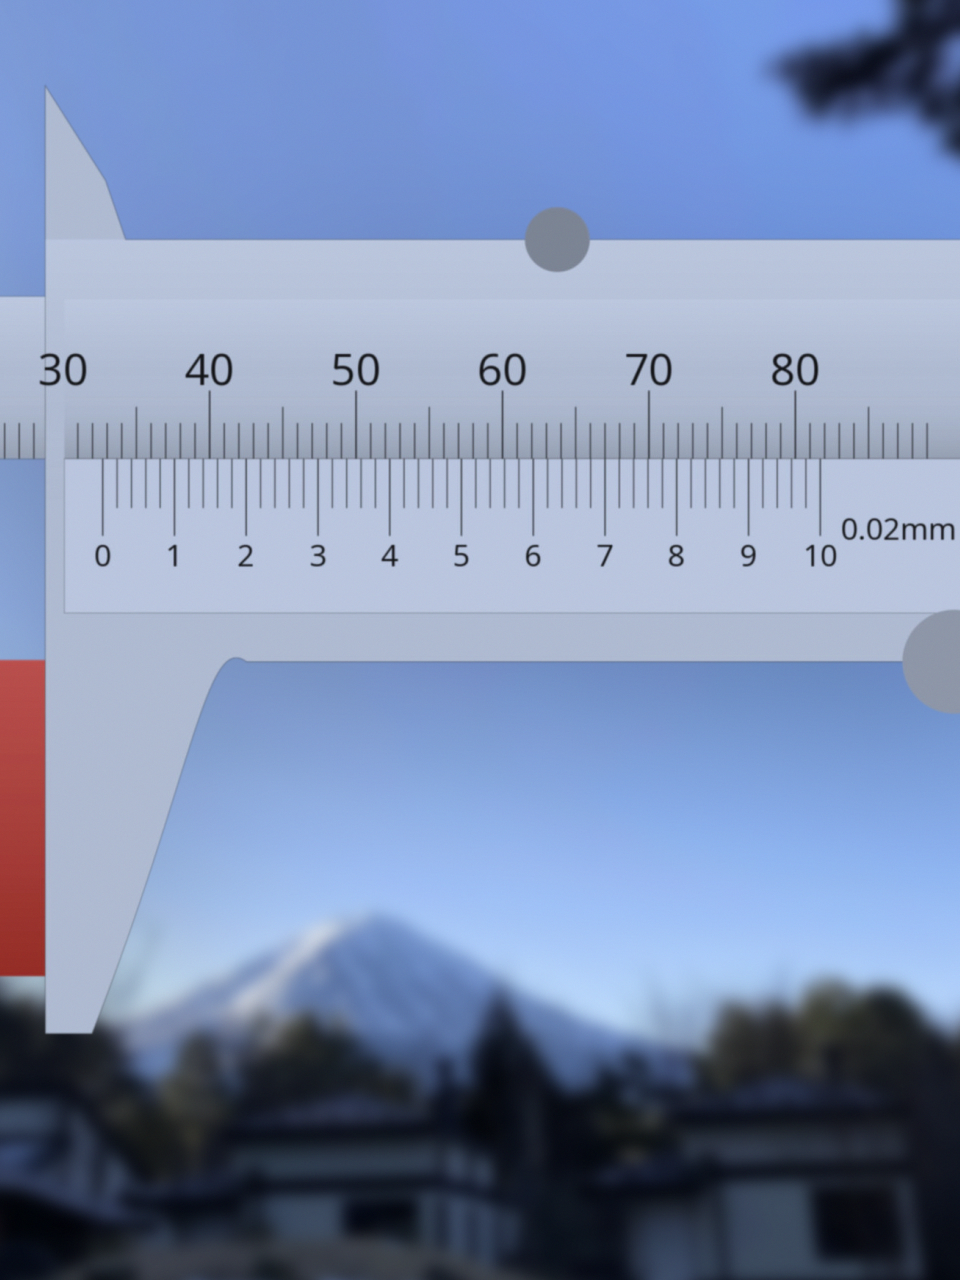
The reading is {"value": 32.7, "unit": "mm"}
